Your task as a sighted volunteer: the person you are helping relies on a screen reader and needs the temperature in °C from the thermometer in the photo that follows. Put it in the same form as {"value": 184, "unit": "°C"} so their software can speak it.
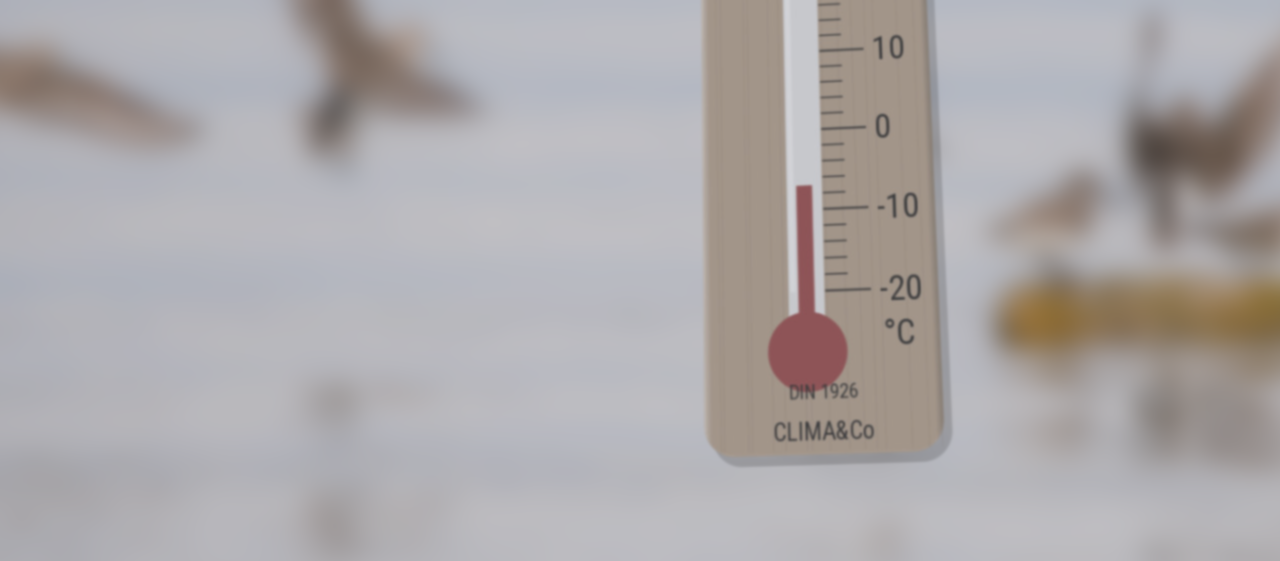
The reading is {"value": -7, "unit": "°C"}
